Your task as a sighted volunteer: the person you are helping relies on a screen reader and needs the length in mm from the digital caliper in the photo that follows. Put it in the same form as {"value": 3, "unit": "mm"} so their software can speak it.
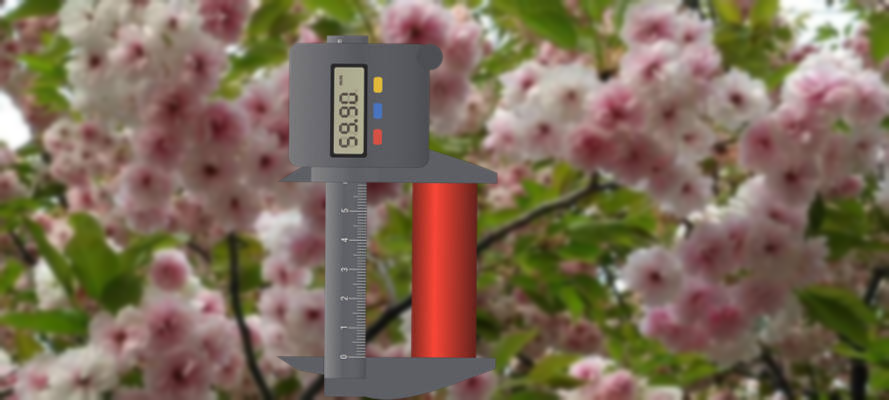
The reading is {"value": 59.90, "unit": "mm"}
